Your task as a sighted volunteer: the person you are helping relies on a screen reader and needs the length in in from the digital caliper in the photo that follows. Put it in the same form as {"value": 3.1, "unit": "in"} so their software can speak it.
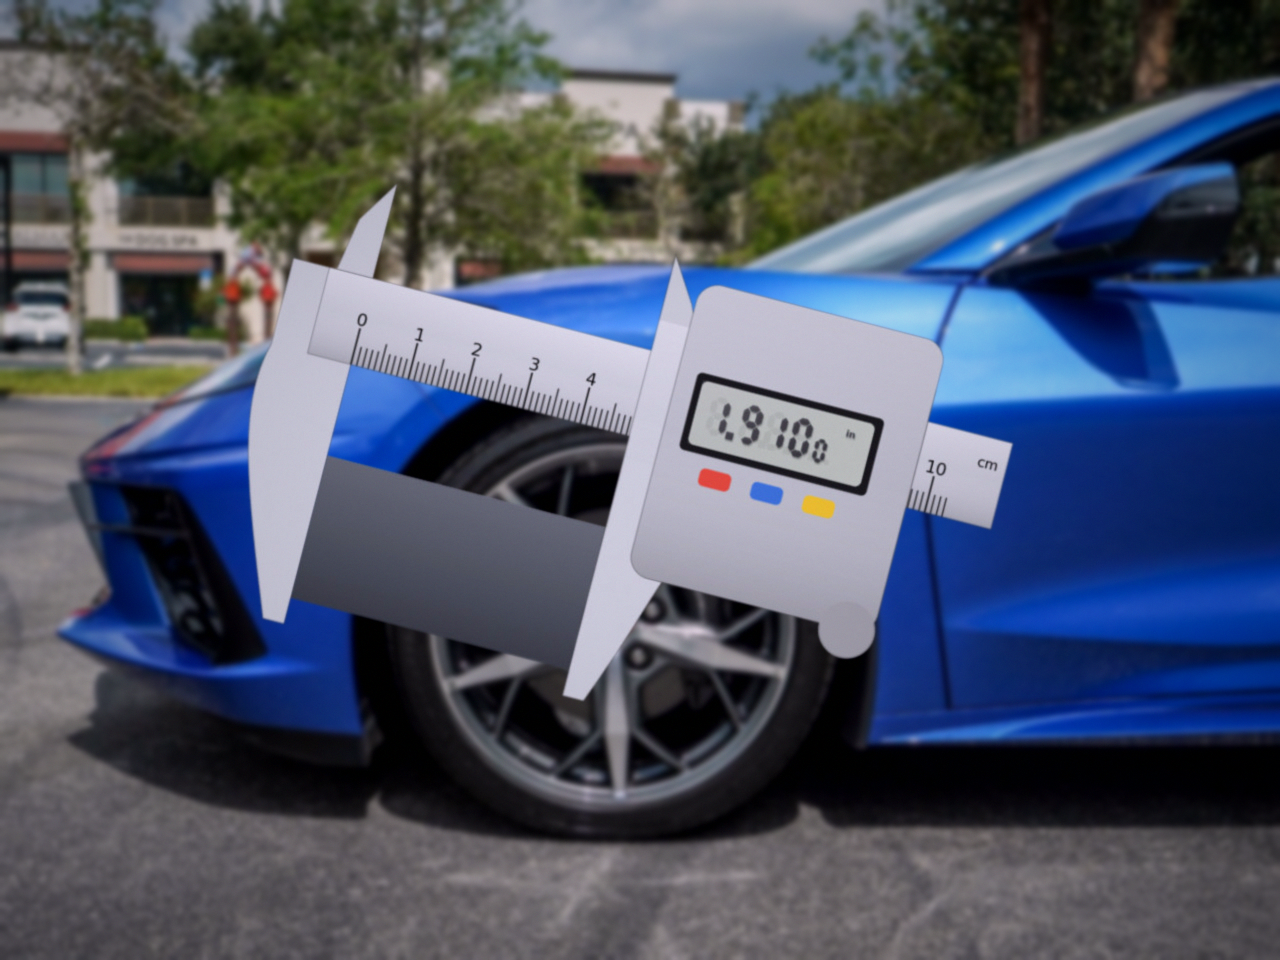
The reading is {"value": 1.9100, "unit": "in"}
